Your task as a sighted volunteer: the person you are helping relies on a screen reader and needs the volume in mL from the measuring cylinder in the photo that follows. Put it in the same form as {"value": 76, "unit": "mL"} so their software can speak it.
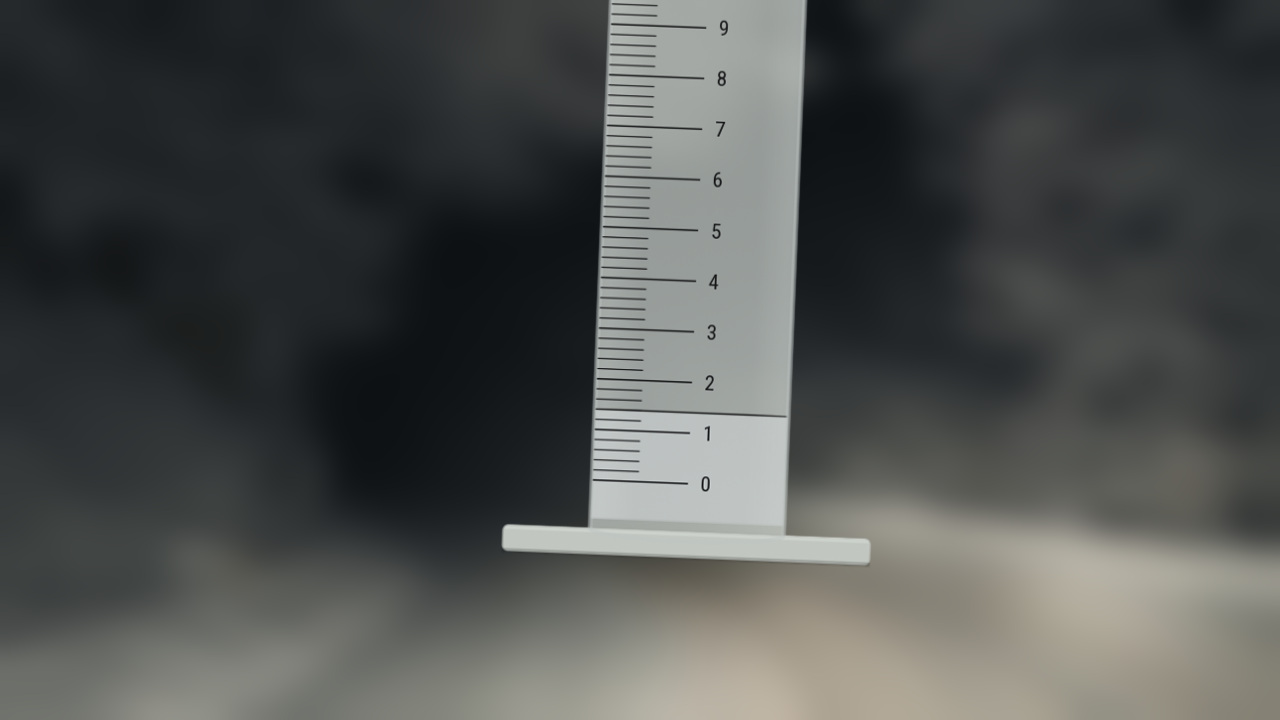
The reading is {"value": 1.4, "unit": "mL"}
